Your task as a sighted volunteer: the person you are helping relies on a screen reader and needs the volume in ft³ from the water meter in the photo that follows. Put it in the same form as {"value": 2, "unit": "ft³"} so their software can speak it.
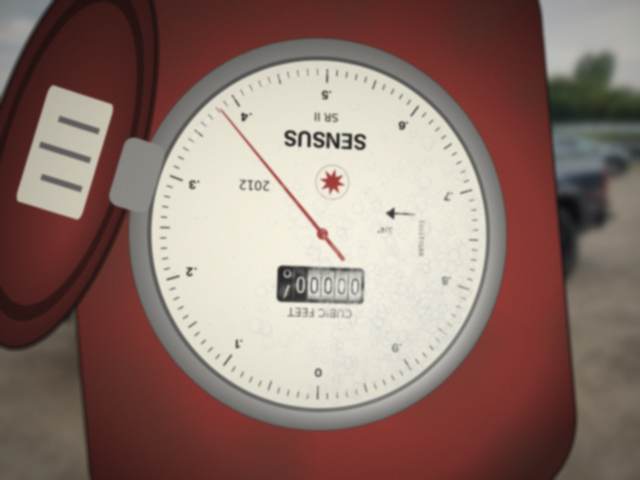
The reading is {"value": 7.38, "unit": "ft³"}
